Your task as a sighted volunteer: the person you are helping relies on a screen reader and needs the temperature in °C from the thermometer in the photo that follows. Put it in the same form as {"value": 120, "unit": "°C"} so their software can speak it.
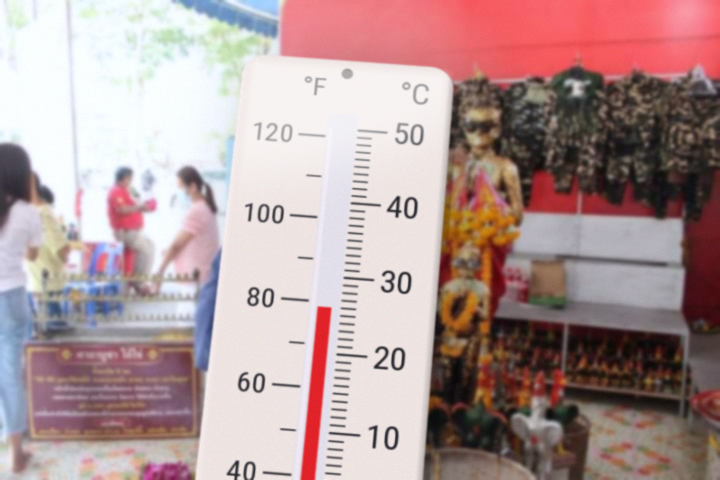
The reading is {"value": 26, "unit": "°C"}
